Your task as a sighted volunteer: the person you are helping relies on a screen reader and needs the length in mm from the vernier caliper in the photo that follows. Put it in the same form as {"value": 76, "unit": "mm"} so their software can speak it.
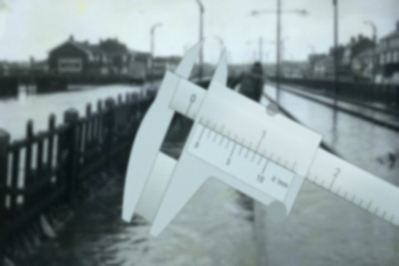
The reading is {"value": 2.8, "unit": "mm"}
